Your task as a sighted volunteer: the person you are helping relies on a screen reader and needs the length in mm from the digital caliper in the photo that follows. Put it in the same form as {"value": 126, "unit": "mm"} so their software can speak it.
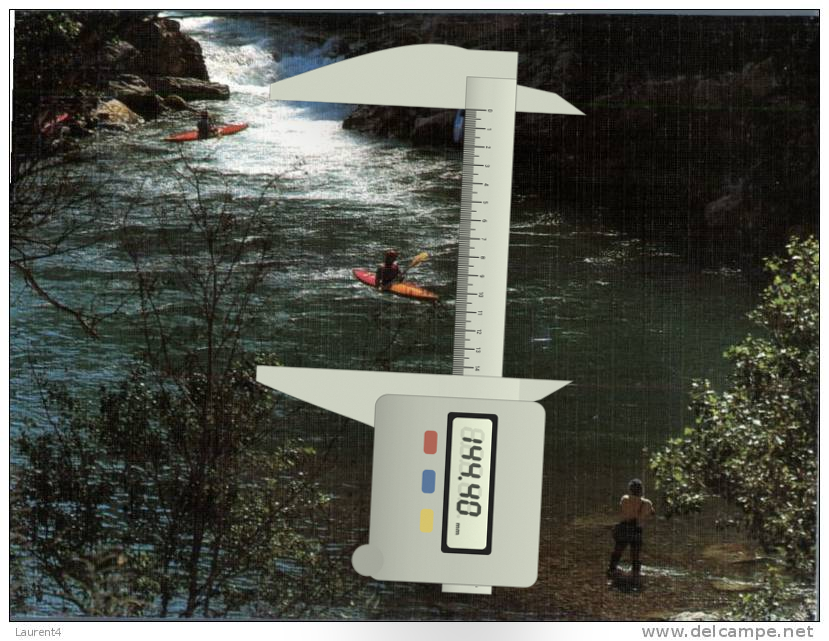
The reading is {"value": 144.40, "unit": "mm"}
